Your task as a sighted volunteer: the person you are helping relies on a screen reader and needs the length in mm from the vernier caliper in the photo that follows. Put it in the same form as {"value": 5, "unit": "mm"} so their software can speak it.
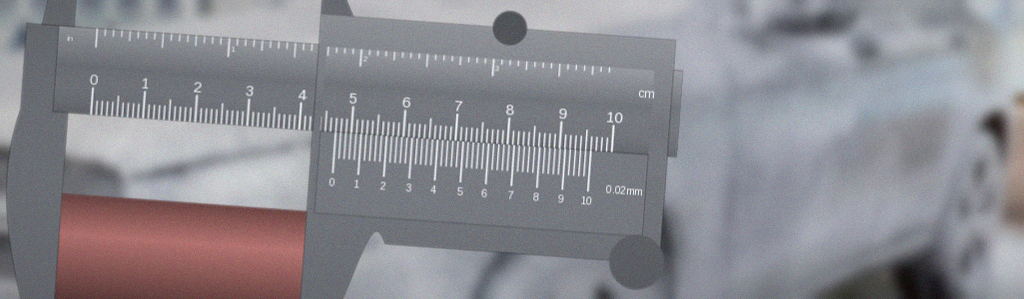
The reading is {"value": 47.0, "unit": "mm"}
